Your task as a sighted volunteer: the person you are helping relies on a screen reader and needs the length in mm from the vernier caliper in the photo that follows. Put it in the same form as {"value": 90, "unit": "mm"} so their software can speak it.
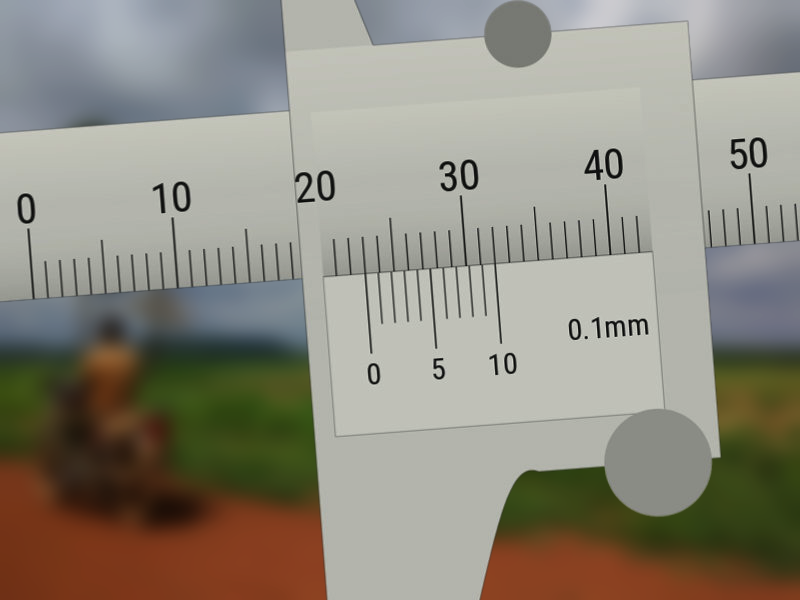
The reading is {"value": 23.0, "unit": "mm"}
